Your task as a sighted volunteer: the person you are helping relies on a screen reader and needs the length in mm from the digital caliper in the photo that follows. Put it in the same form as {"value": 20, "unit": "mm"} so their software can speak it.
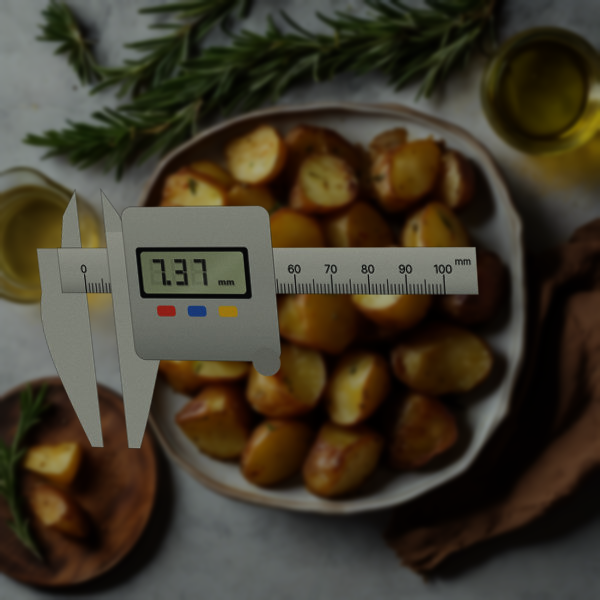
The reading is {"value": 7.37, "unit": "mm"}
